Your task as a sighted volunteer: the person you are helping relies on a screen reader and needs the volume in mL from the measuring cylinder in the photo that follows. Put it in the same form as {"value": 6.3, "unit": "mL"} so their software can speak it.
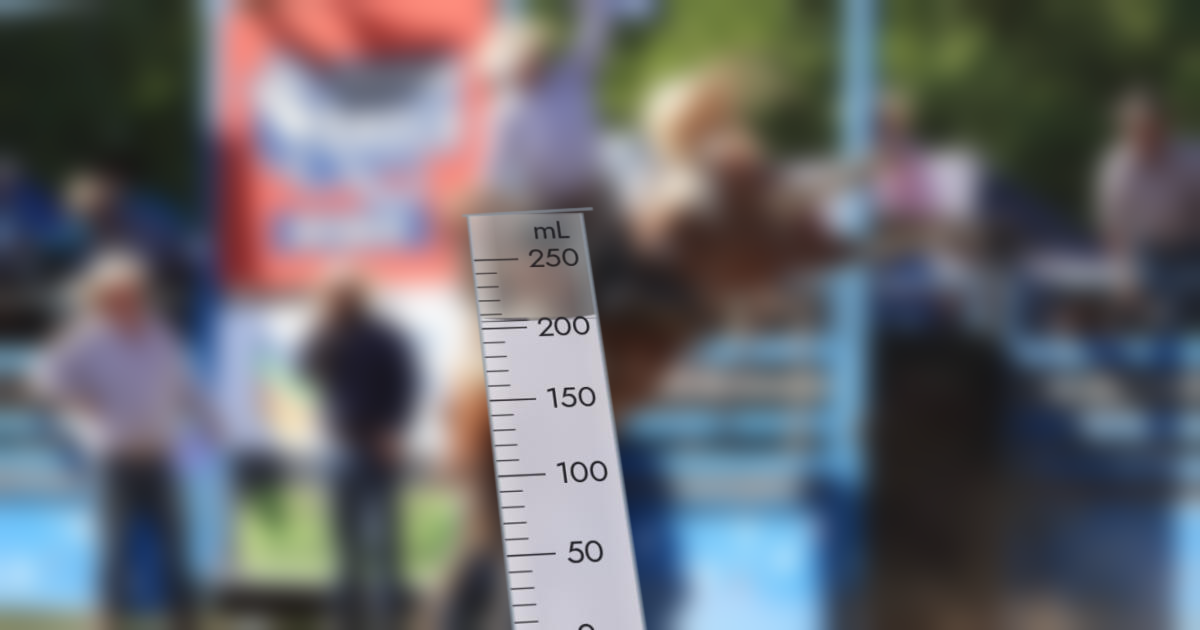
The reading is {"value": 205, "unit": "mL"}
